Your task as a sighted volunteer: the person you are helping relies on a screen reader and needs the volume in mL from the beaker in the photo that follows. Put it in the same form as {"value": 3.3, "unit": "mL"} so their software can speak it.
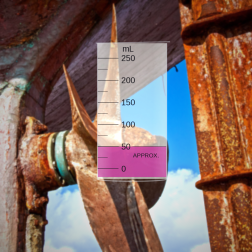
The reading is {"value": 50, "unit": "mL"}
